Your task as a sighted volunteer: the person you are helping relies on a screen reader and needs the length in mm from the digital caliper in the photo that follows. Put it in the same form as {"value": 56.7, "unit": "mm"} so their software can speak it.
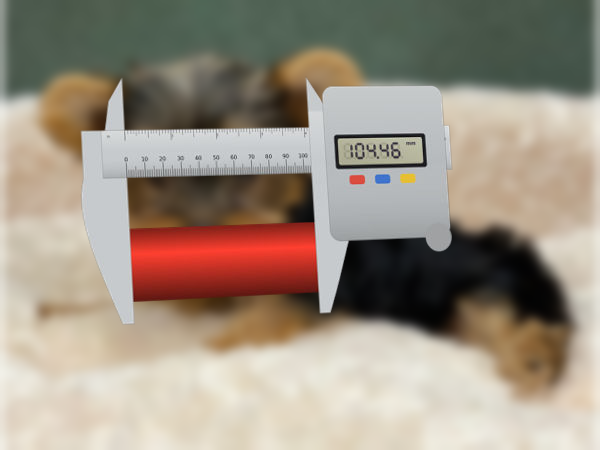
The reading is {"value": 104.46, "unit": "mm"}
